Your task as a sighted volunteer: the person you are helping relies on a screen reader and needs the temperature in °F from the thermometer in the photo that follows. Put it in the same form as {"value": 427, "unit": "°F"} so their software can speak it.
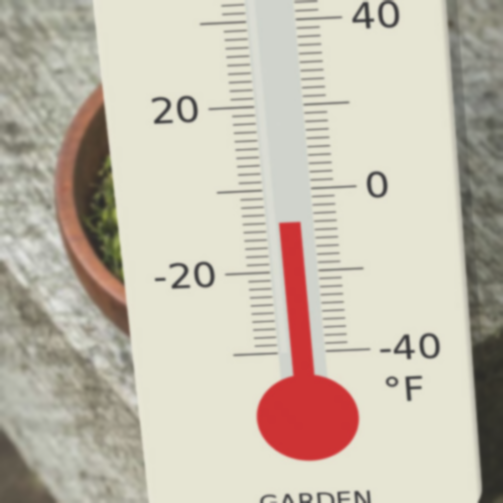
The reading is {"value": -8, "unit": "°F"}
